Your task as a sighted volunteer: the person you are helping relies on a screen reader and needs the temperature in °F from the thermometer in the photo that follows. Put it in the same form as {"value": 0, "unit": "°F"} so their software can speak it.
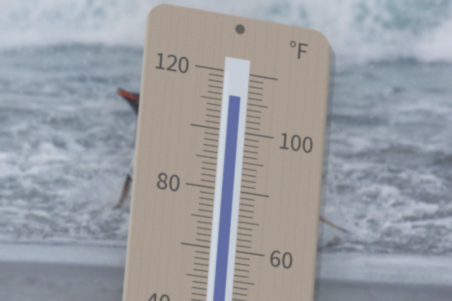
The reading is {"value": 112, "unit": "°F"}
